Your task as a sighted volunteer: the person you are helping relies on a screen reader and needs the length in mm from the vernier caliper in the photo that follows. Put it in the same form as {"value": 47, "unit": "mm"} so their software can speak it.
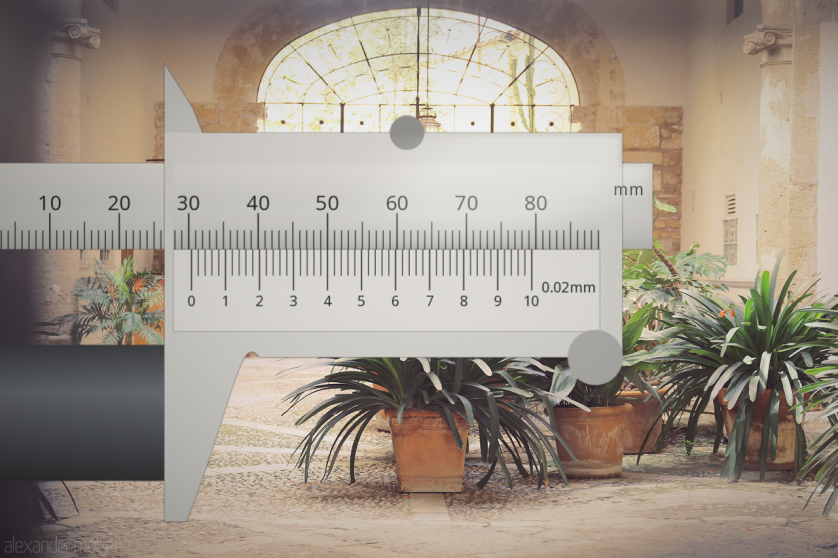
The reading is {"value": 30.4, "unit": "mm"}
